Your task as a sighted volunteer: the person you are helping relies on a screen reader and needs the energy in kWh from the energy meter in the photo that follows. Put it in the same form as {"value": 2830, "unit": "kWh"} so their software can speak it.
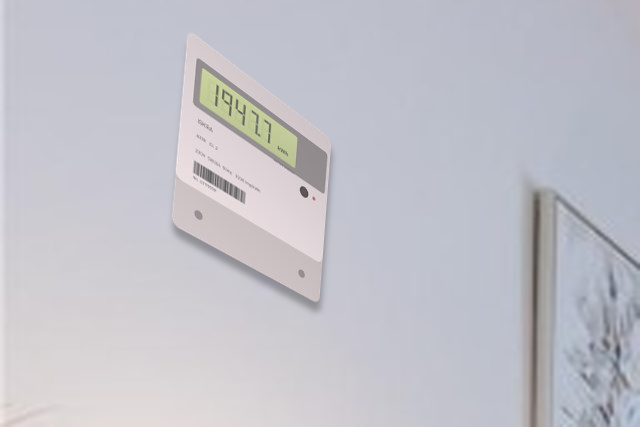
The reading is {"value": 1947.7, "unit": "kWh"}
